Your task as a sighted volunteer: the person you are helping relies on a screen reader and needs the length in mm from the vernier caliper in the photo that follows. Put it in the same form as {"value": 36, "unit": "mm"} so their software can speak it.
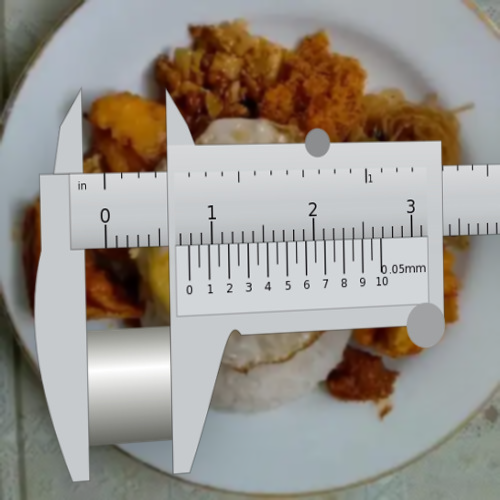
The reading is {"value": 7.8, "unit": "mm"}
